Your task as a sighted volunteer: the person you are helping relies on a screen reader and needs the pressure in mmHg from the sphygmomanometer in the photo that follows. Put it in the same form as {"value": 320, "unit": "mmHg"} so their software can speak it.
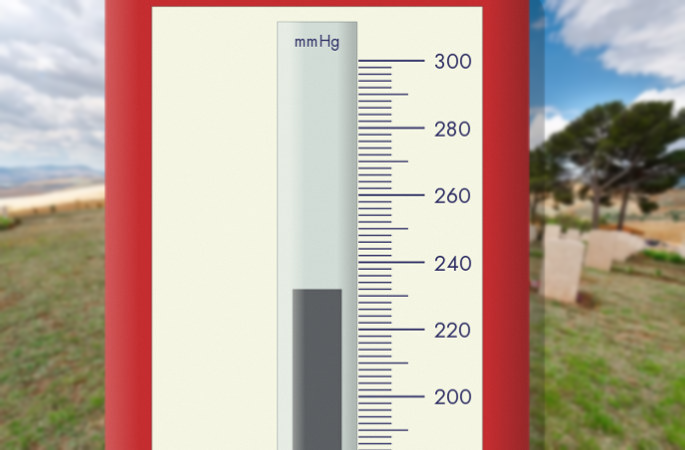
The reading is {"value": 232, "unit": "mmHg"}
